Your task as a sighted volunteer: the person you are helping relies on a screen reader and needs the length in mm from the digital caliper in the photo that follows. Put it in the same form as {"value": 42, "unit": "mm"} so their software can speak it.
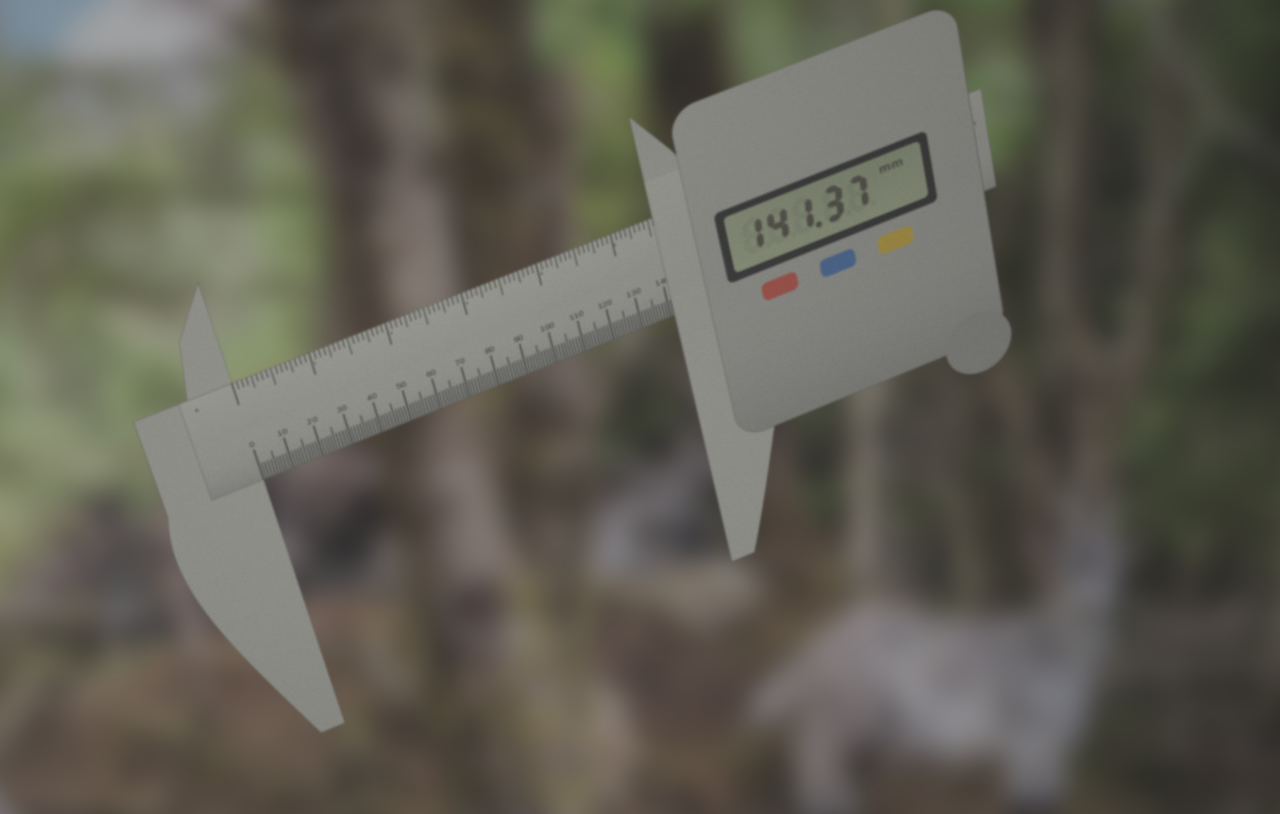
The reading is {"value": 141.37, "unit": "mm"}
